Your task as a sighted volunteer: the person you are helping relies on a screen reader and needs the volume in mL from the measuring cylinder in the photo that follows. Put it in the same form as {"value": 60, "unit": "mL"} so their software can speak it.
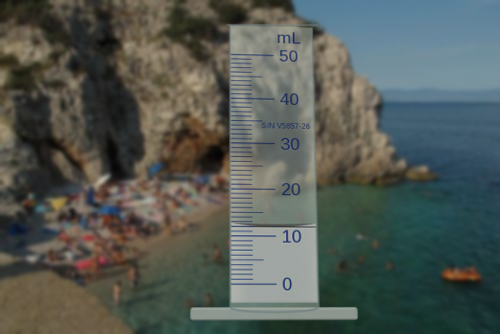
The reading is {"value": 12, "unit": "mL"}
